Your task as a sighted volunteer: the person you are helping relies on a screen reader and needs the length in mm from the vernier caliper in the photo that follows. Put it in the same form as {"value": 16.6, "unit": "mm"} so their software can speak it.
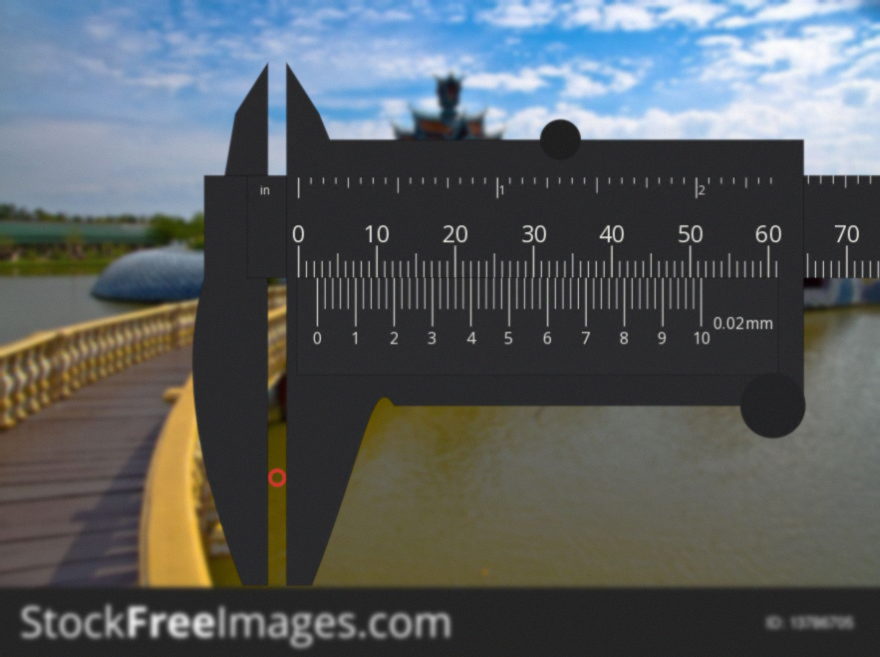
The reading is {"value": 2.4, "unit": "mm"}
